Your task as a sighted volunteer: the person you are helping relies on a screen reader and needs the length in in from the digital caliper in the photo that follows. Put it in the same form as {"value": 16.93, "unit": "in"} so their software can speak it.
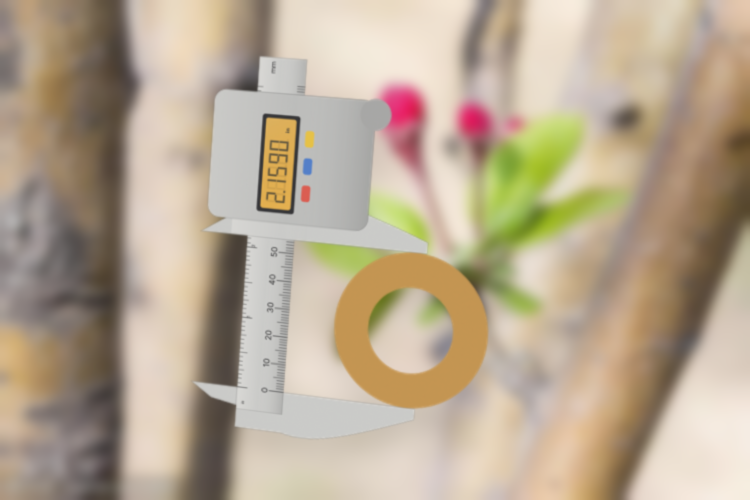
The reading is {"value": 2.1590, "unit": "in"}
